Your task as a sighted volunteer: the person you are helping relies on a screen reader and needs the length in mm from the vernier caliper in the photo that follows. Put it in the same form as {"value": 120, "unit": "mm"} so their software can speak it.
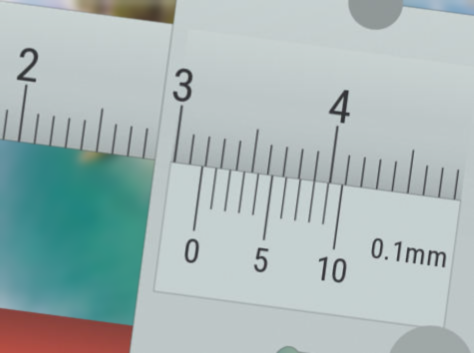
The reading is {"value": 31.8, "unit": "mm"}
